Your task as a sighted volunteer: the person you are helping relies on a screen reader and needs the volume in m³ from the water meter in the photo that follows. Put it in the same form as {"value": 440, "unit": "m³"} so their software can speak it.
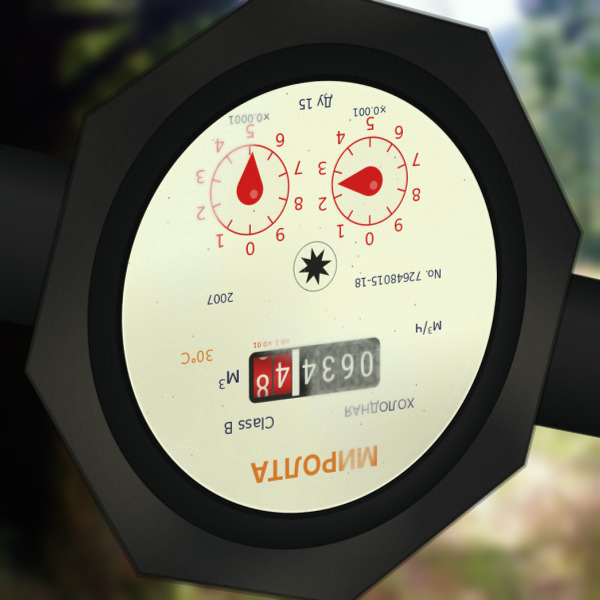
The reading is {"value": 634.4825, "unit": "m³"}
